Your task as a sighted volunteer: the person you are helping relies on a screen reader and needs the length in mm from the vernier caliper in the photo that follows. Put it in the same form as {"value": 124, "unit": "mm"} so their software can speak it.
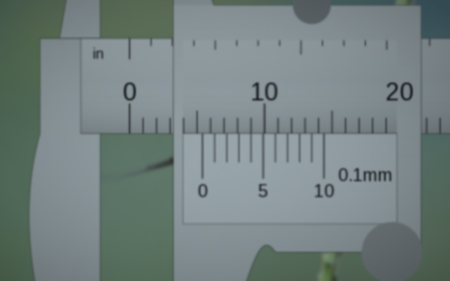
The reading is {"value": 5.4, "unit": "mm"}
